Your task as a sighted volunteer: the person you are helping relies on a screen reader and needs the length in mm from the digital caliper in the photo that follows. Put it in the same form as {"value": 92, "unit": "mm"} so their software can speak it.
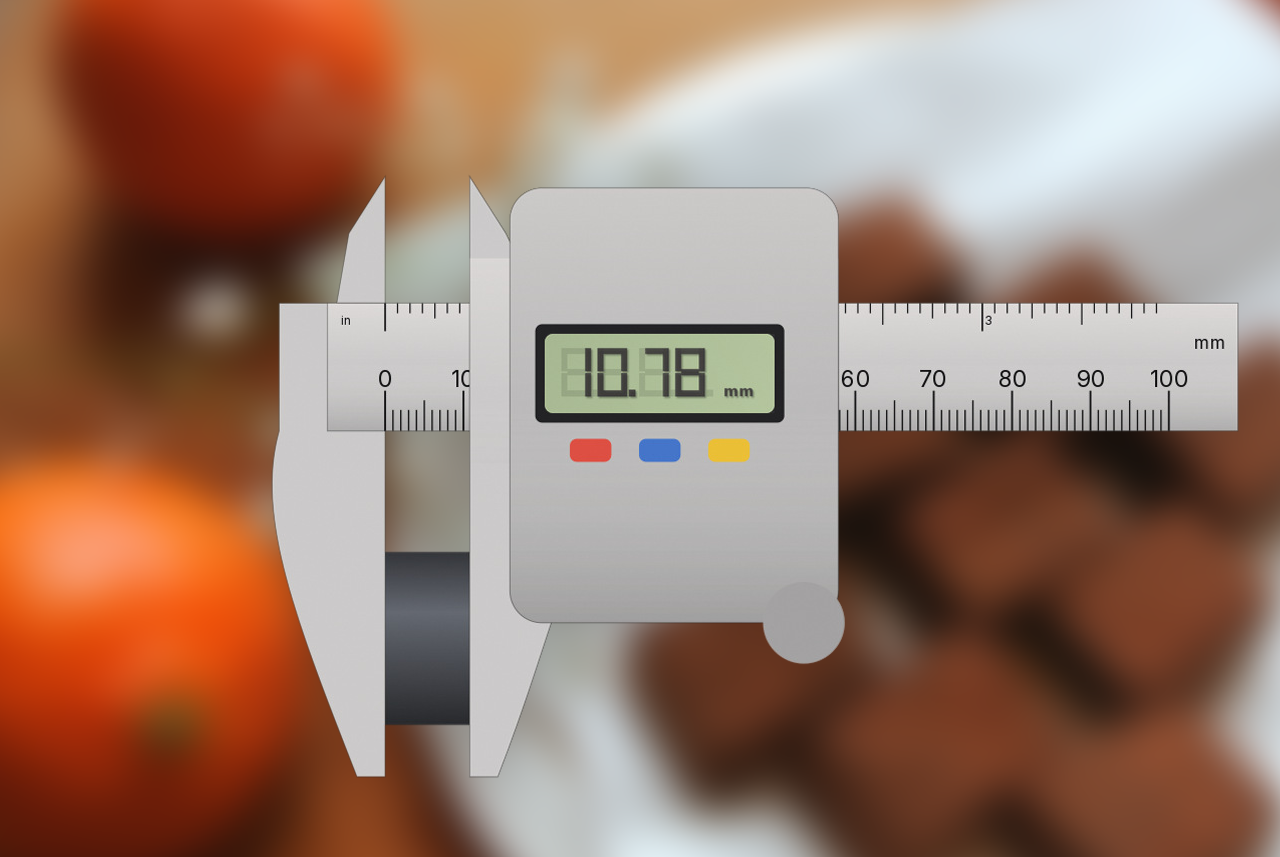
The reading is {"value": 10.78, "unit": "mm"}
